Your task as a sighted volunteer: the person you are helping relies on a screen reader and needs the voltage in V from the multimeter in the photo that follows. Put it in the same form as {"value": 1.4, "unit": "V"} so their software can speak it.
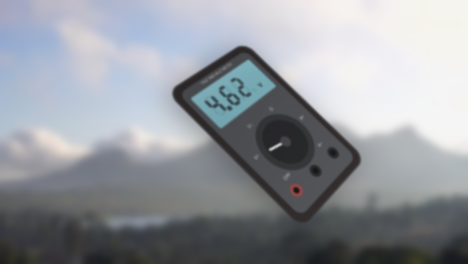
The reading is {"value": 4.62, "unit": "V"}
